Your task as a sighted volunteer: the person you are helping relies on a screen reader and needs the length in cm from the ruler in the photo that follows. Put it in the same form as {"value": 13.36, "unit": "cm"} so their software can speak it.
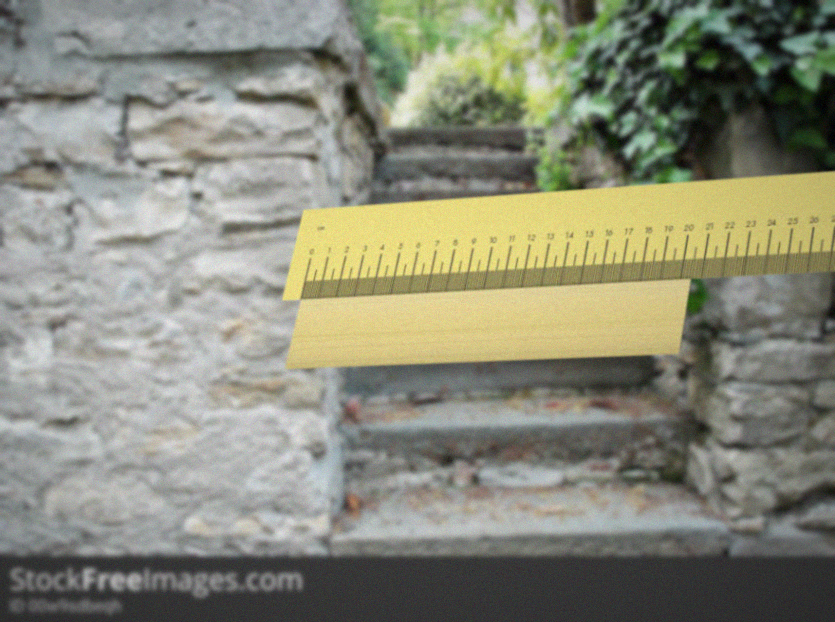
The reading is {"value": 20.5, "unit": "cm"}
